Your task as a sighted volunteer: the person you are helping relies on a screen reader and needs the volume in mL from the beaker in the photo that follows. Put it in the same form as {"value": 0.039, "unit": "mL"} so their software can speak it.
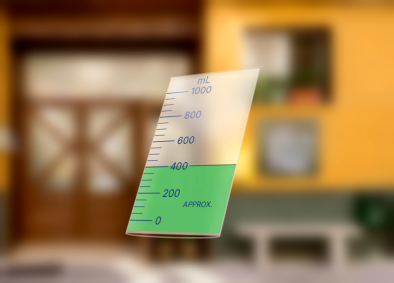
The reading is {"value": 400, "unit": "mL"}
